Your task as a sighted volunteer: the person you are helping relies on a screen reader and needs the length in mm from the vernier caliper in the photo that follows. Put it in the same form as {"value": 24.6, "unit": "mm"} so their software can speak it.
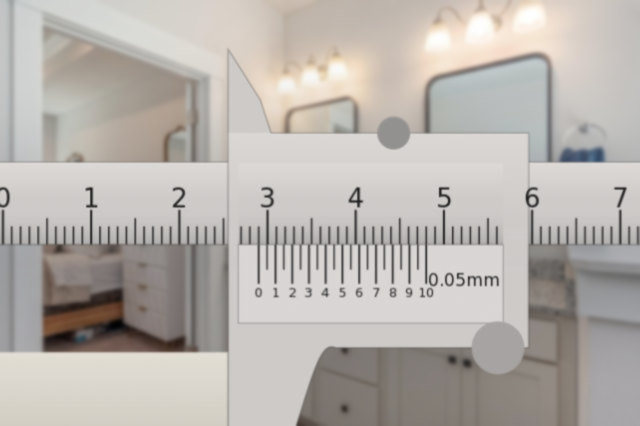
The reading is {"value": 29.0, "unit": "mm"}
